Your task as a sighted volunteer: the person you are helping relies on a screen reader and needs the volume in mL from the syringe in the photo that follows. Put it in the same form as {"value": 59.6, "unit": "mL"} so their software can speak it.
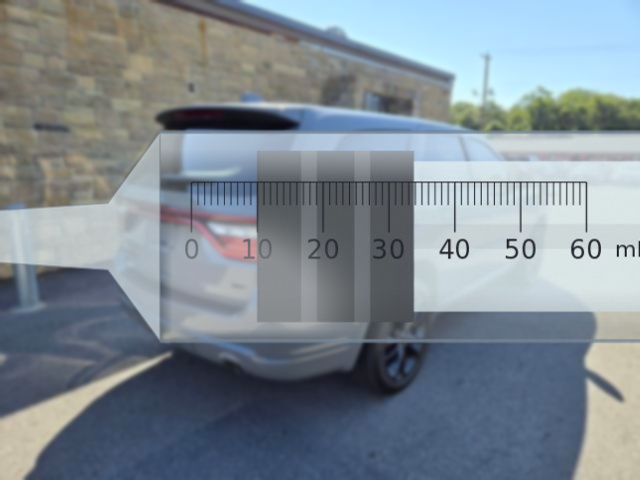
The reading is {"value": 10, "unit": "mL"}
